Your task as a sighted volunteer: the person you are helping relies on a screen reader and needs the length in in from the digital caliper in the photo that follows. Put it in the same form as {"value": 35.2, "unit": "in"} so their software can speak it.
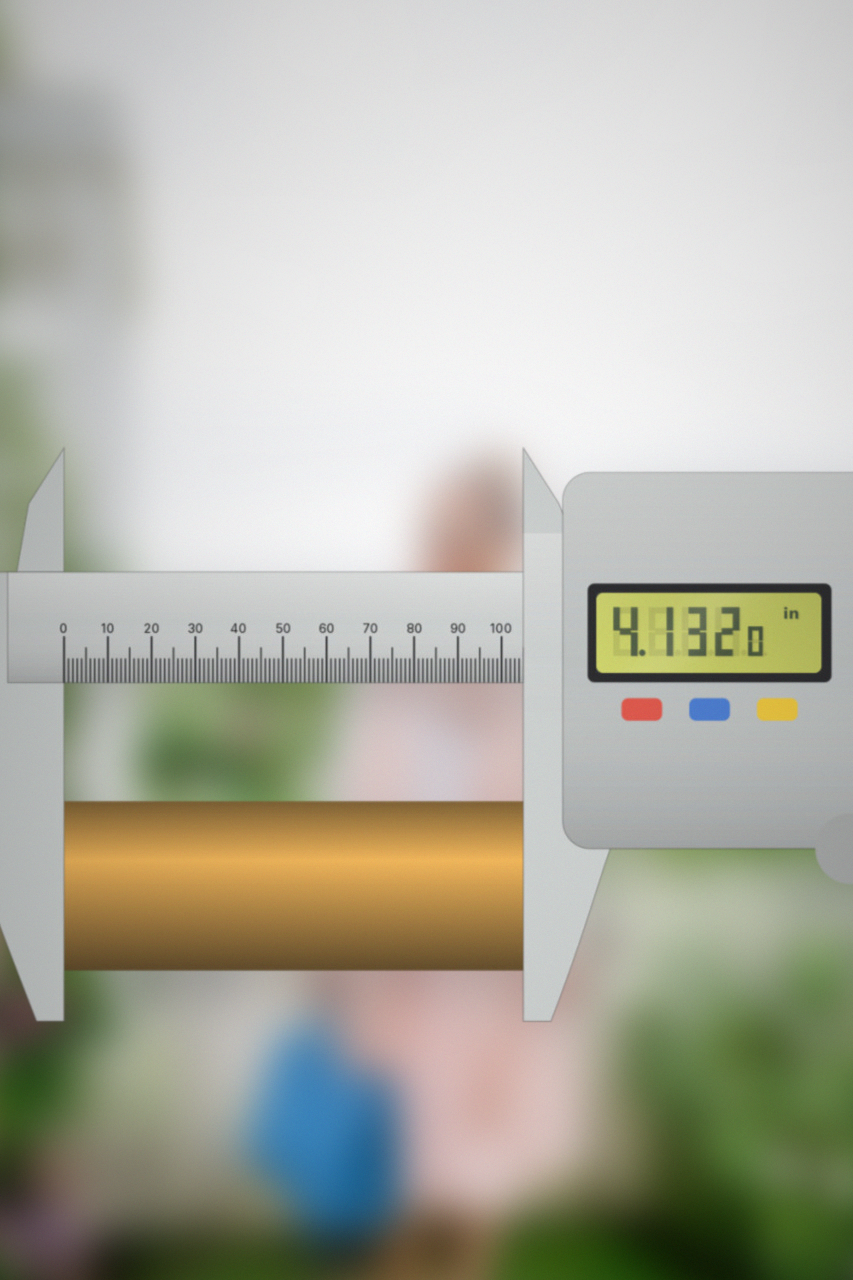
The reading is {"value": 4.1320, "unit": "in"}
